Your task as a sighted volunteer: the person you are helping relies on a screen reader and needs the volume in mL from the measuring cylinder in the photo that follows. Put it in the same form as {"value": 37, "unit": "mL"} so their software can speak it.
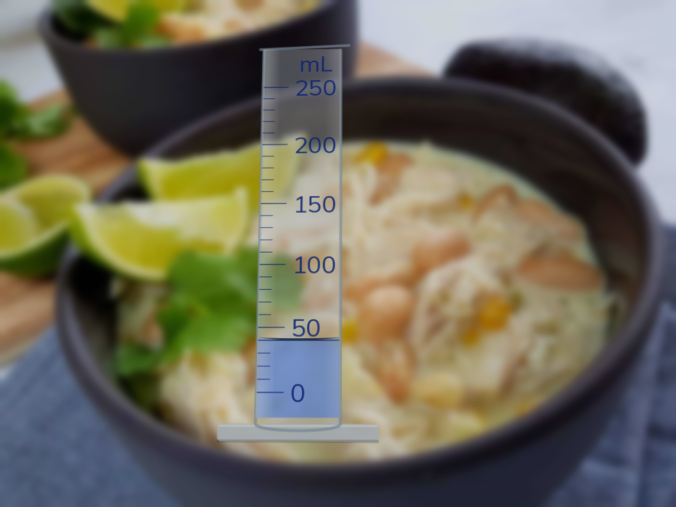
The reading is {"value": 40, "unit": "mL"}
